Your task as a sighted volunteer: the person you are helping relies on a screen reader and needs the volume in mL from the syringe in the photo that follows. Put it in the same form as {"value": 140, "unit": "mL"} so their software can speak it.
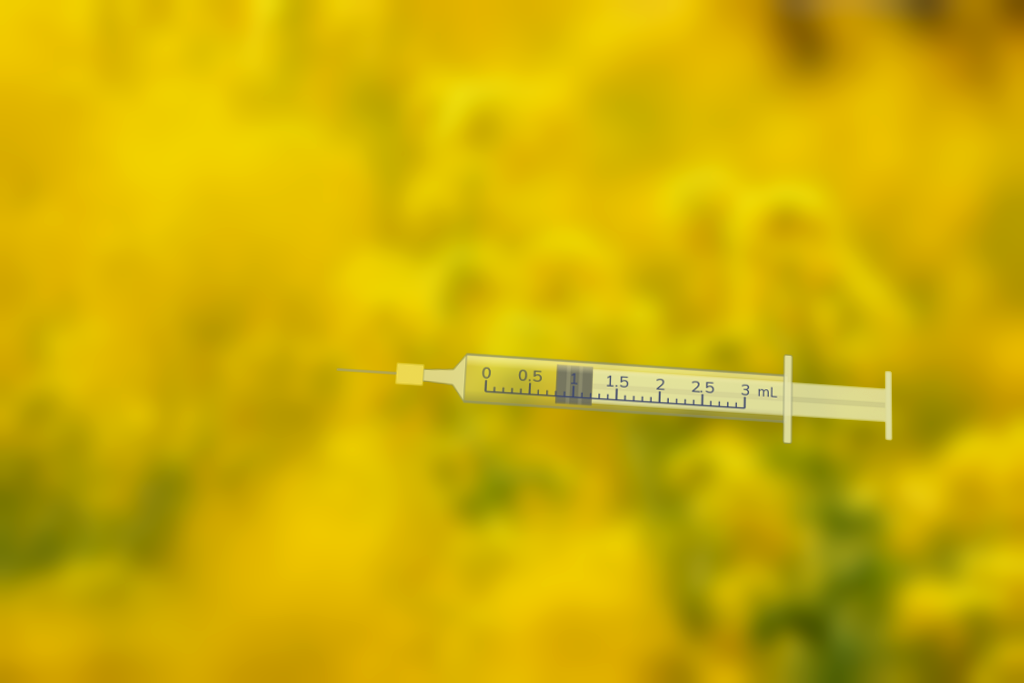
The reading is {"value": 0.8, "unit": "mL"}
